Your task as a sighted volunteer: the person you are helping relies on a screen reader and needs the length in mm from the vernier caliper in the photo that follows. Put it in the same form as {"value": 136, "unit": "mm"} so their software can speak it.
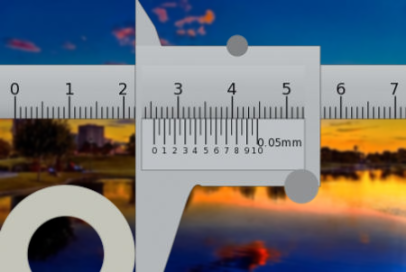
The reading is {"value": 25.6, "unit": "mm"}
